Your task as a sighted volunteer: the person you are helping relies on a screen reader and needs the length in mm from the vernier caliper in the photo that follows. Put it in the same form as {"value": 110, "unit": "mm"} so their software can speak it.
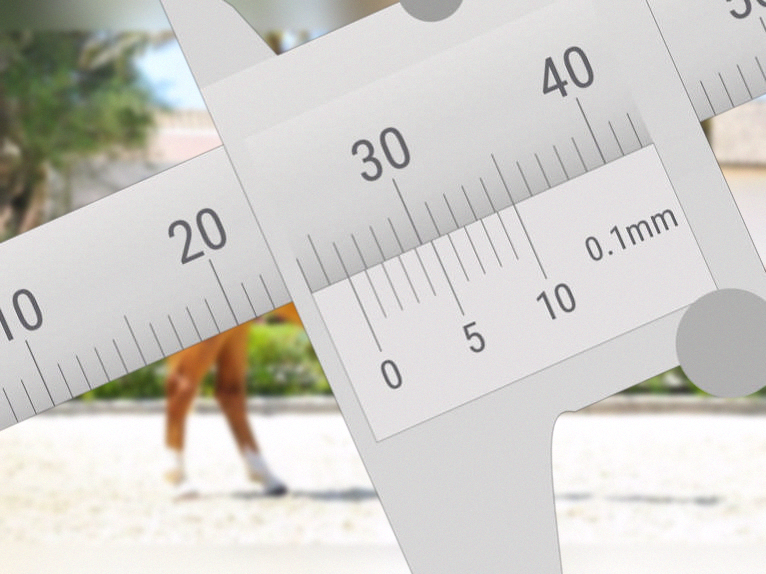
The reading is {"value": 26.0, "unit": "mm"}
